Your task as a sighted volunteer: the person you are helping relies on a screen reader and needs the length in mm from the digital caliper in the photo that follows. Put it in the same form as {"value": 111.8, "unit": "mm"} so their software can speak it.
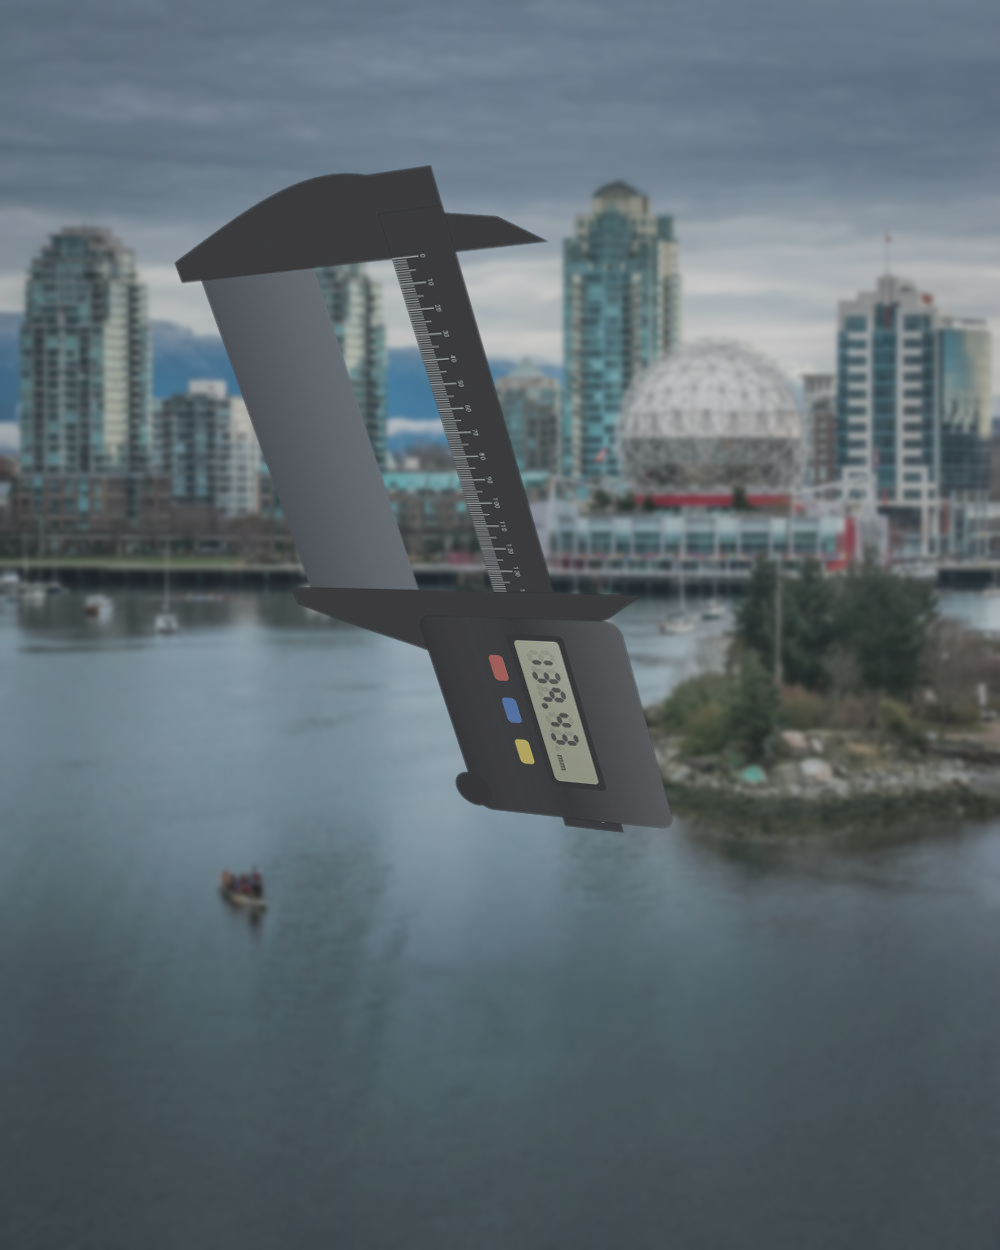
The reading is {"value": 139.43, "unit": "mm"}
